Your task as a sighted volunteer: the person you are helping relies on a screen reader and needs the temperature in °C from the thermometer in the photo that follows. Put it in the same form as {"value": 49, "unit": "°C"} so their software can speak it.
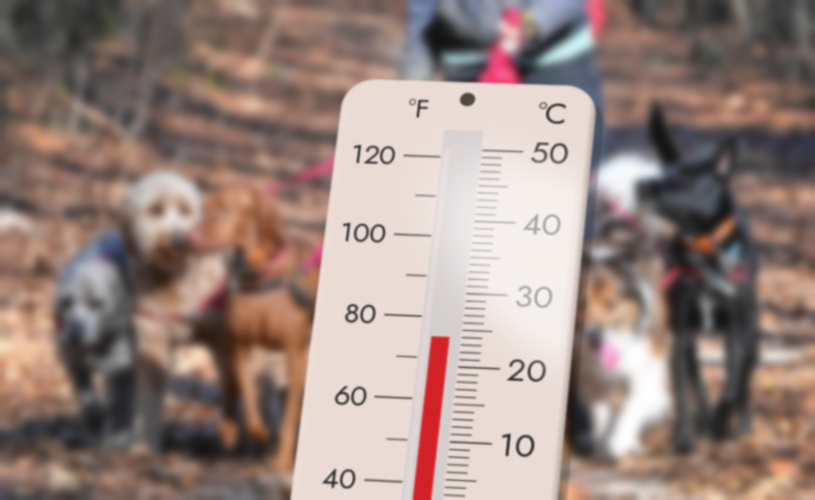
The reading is {"value": 24, "unit": "°C"}
